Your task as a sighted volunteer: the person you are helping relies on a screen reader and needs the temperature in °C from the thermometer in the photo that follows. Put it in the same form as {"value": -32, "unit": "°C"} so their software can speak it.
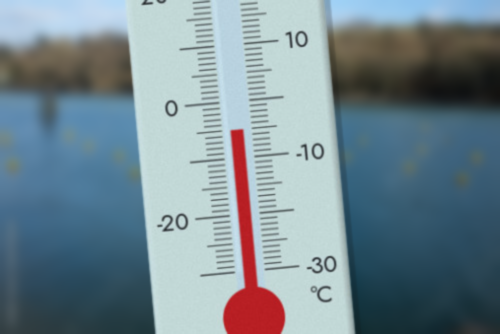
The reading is {"value": -5, "unit": "°C"}
